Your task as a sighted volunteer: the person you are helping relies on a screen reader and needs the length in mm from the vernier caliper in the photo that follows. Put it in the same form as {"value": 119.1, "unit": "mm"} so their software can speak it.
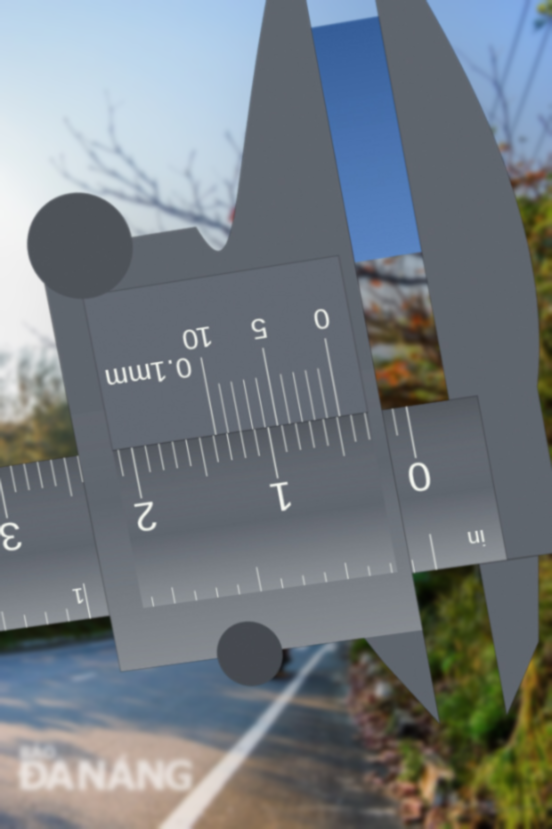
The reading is {"value": 4.8, "unit": "mm"}
